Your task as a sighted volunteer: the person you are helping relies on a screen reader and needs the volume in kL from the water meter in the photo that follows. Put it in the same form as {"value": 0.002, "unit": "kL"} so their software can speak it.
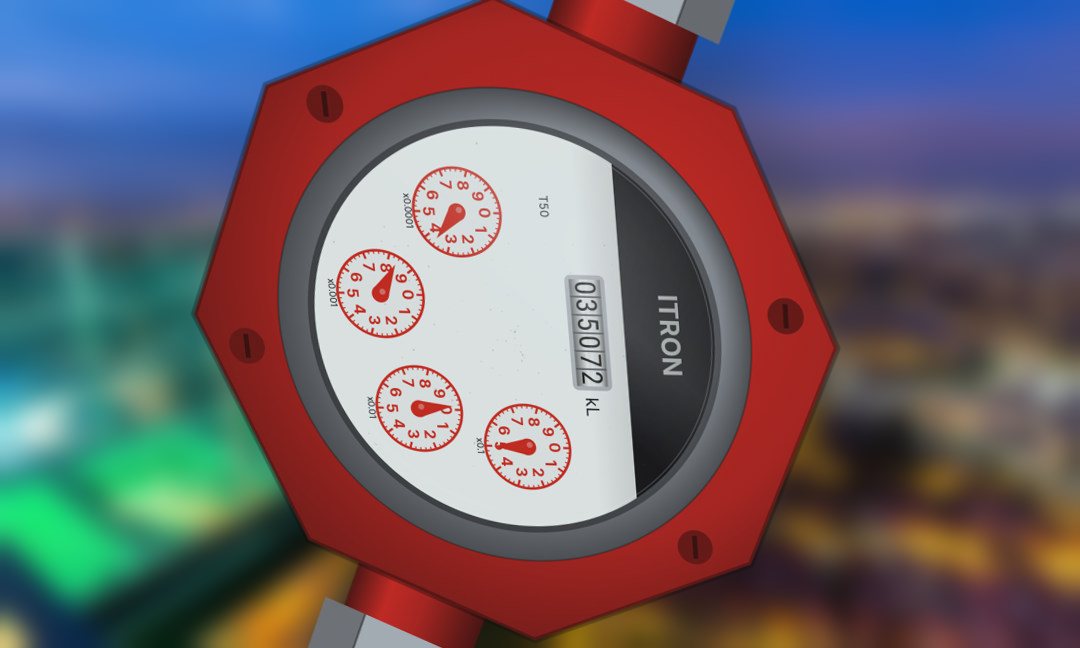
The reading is {"value": 35072.4983, "unit": "kL"}
